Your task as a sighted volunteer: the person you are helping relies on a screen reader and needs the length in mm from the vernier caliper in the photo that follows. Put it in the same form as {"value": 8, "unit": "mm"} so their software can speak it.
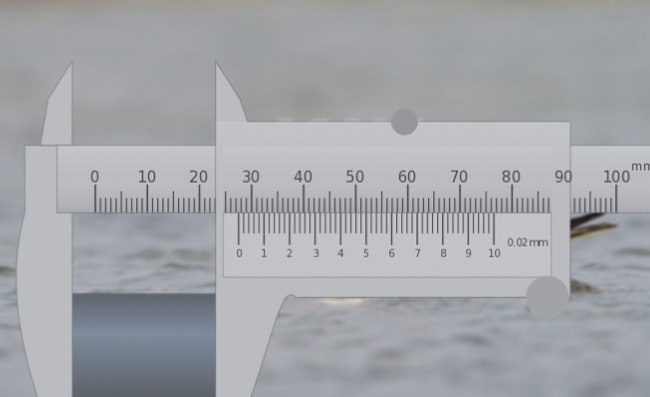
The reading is {"value": 27.5, "unit": "mm"}
